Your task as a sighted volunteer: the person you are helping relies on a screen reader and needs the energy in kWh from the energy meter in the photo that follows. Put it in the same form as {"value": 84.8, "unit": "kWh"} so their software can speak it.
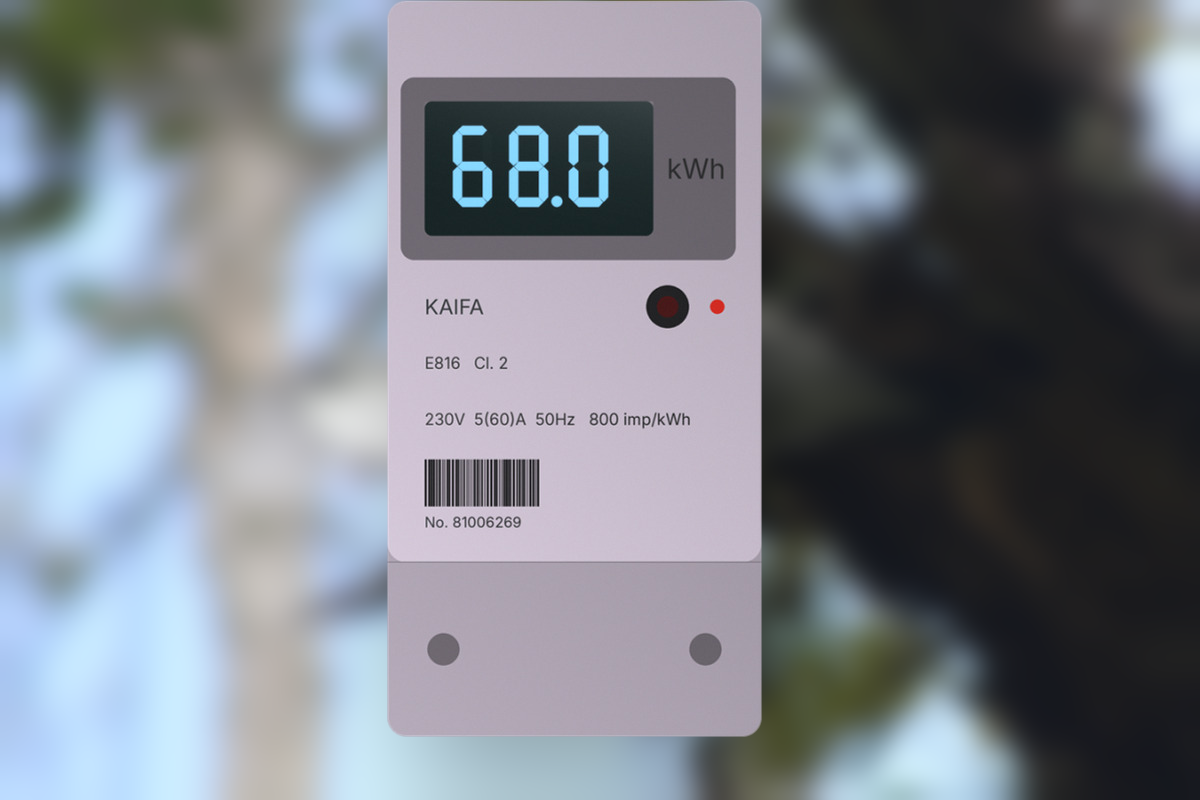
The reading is {"value": 68.0, "unit": "kWh"}
